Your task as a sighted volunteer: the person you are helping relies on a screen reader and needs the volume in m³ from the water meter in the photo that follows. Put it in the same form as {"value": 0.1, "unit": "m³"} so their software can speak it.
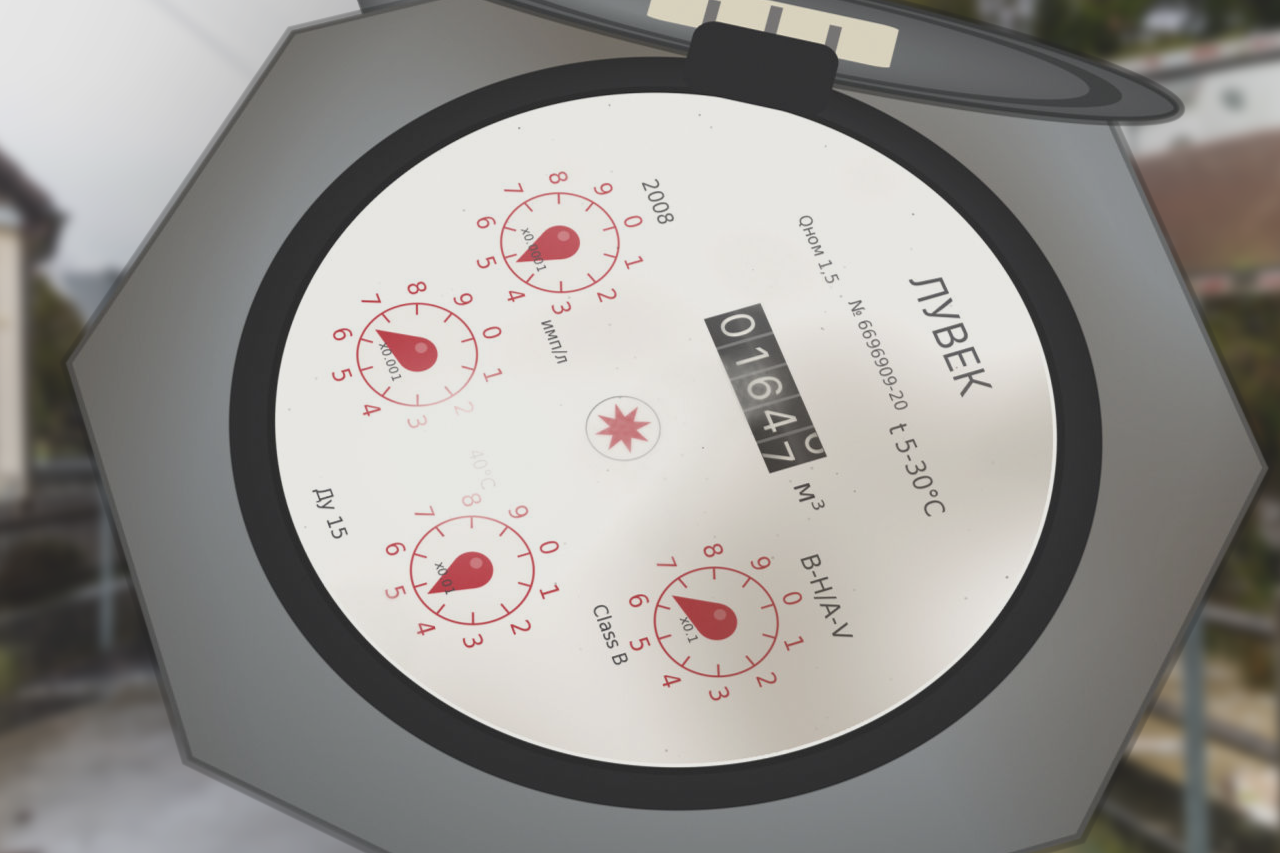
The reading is {"value": 1646.6464, "unit": "m³"}
